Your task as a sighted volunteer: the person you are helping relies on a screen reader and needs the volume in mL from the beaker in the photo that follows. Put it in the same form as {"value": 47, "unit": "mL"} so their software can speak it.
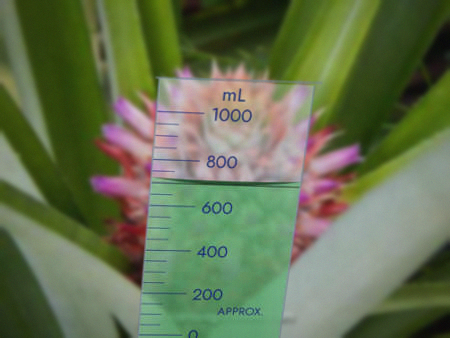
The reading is {"value": 700, "unit": "mL"}
